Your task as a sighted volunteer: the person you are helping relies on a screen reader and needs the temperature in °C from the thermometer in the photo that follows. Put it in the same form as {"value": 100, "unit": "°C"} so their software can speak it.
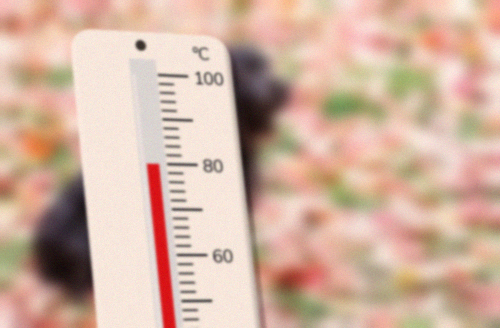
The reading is {"value": 80, "unit": "°C"}
